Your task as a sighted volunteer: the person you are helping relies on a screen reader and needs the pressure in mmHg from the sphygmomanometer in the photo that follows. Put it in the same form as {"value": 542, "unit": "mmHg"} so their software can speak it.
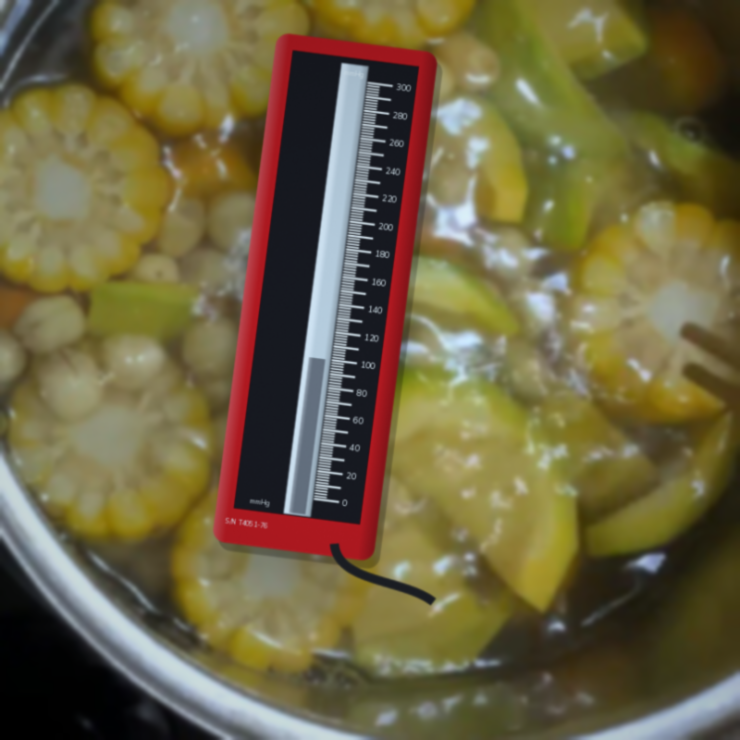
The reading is {"value": 100, "unit": "mmHg"}
